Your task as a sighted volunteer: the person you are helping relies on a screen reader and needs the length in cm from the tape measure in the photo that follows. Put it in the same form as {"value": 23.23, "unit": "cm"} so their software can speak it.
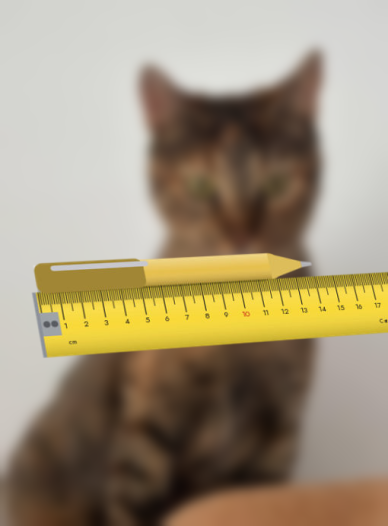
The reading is {"value": 14, "unit": "cm"}
